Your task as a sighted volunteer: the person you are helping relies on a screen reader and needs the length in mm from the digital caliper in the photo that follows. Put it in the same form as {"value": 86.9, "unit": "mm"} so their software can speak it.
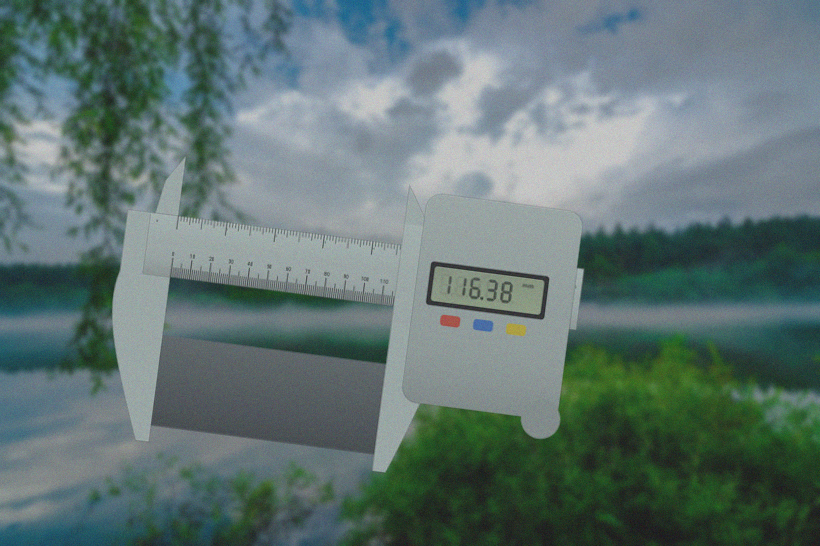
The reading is {"value": 116.38, "unit": "mm"}
